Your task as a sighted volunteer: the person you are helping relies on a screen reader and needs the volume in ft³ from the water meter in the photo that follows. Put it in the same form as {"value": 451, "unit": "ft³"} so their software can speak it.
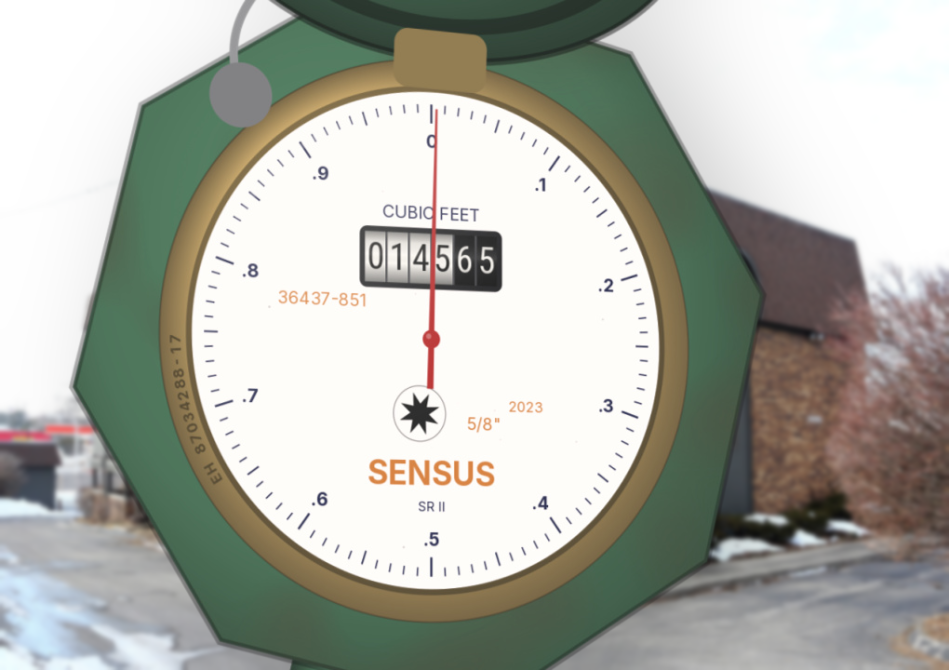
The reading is {"value": 14565.00, "unit": "ft³"}
